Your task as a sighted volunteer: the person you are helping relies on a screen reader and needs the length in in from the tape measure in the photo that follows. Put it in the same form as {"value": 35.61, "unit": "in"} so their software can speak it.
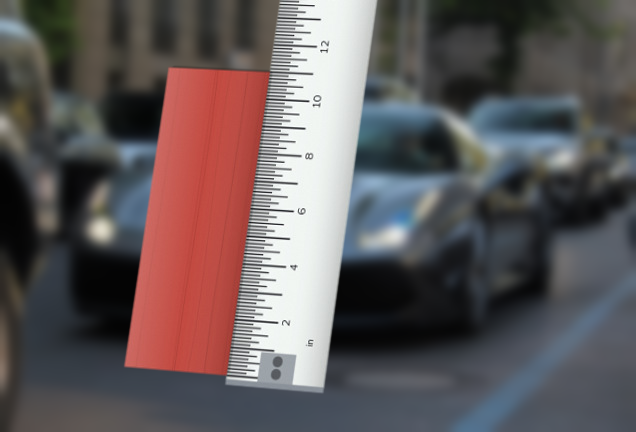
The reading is {"value": 11, "unit": "in"}
